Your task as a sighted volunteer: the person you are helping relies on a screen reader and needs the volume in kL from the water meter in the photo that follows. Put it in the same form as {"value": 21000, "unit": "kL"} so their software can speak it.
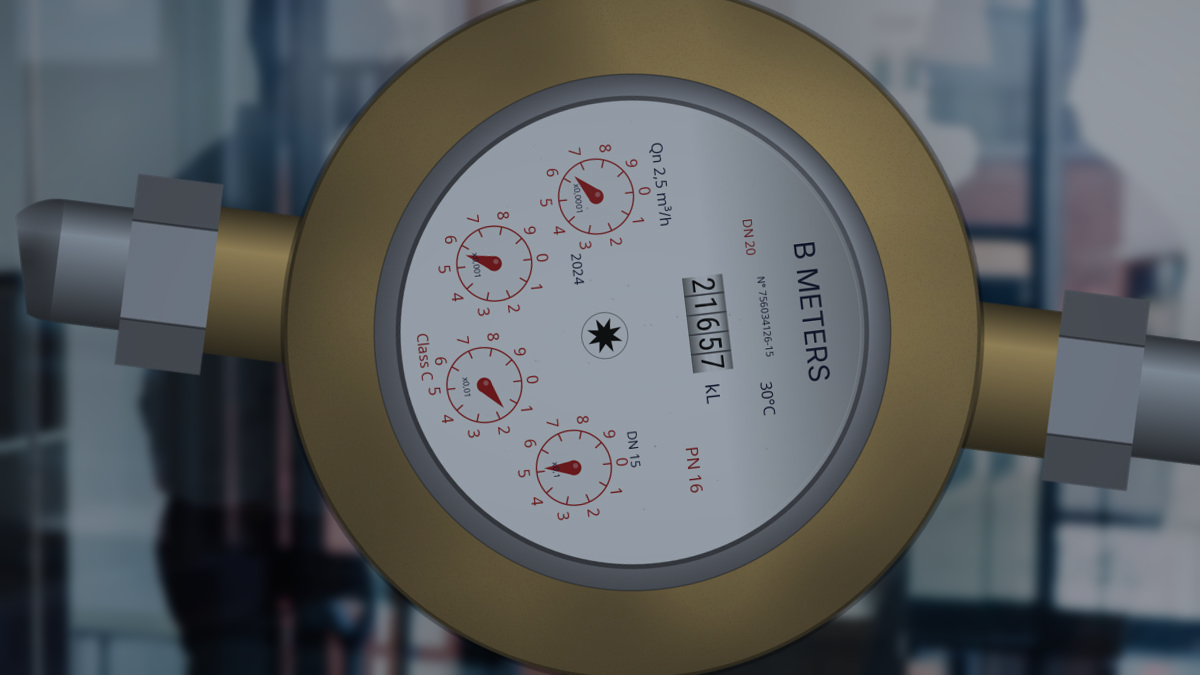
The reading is {"value": 21657.5156, "unit": "kL"}
